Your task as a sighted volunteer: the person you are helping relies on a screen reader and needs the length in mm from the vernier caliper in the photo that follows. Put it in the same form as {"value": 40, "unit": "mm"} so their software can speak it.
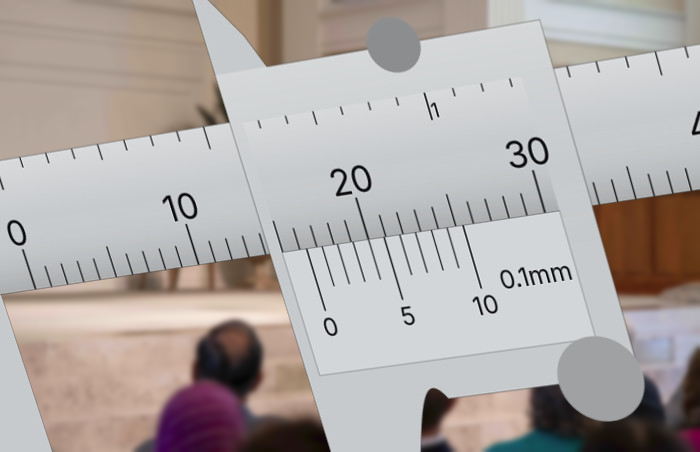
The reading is {"value": 16.4, "unit": "mm"}
